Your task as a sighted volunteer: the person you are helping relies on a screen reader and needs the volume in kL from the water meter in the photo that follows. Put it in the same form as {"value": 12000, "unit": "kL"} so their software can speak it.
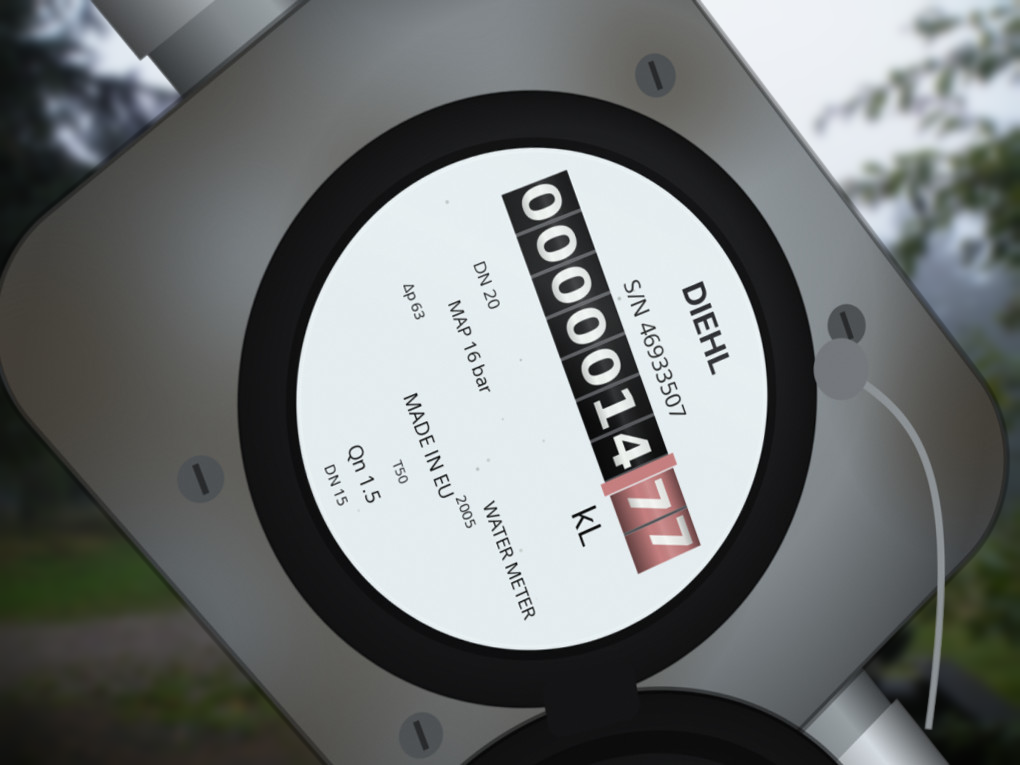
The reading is {"value": 14.77, "unit": "kL"}
